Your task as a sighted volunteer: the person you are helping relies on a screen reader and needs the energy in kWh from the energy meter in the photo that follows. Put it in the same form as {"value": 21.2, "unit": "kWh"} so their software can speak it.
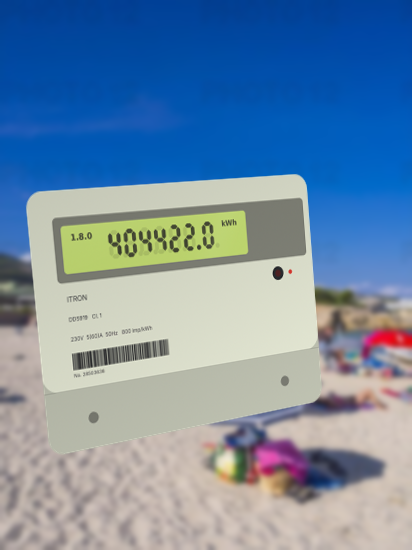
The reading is {"value": 404422.0, "unit": "kWh"}
